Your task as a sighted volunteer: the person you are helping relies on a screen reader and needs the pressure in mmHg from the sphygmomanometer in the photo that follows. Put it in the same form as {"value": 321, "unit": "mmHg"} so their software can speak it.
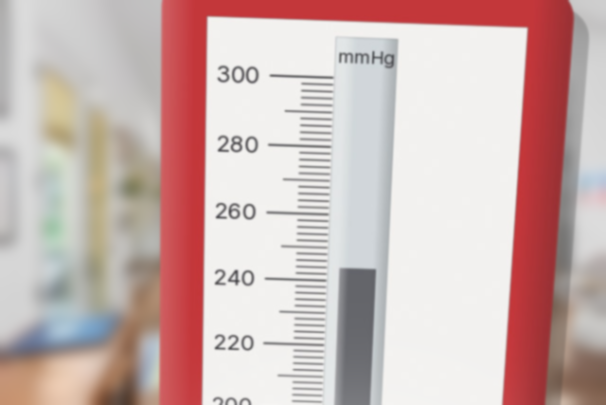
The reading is {"value": 244, "unit": "mmHg"}
